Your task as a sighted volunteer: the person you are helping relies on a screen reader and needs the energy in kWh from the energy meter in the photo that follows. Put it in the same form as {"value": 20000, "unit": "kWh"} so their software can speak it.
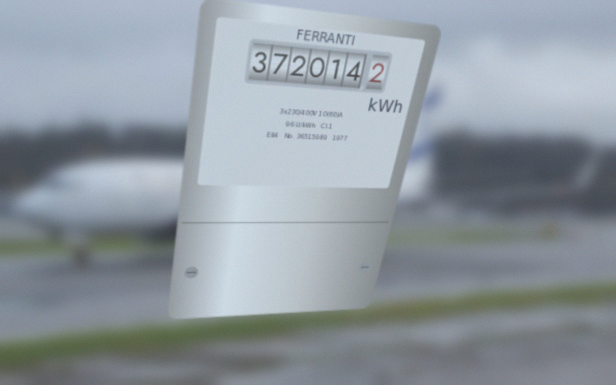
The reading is {"value": 372014.2, "unit": "kWh"}
